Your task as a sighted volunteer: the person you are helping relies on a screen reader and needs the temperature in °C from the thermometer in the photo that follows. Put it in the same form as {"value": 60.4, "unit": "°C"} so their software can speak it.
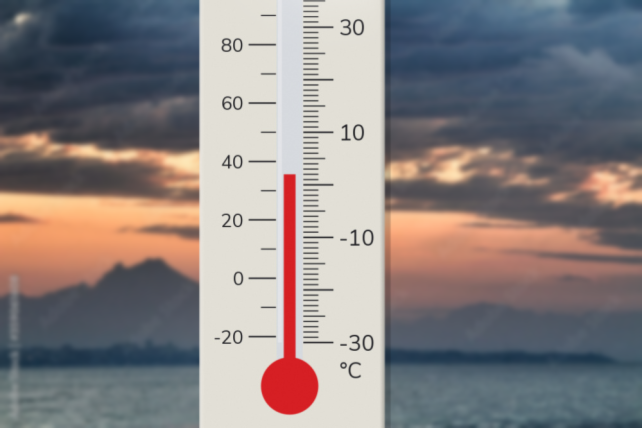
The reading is {"value": 2, "unit": "°C"}
